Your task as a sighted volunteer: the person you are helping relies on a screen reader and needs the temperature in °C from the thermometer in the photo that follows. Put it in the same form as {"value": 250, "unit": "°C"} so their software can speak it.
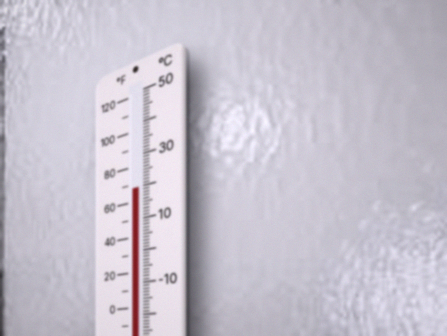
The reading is {"value": 20, "unit": "°C"}
